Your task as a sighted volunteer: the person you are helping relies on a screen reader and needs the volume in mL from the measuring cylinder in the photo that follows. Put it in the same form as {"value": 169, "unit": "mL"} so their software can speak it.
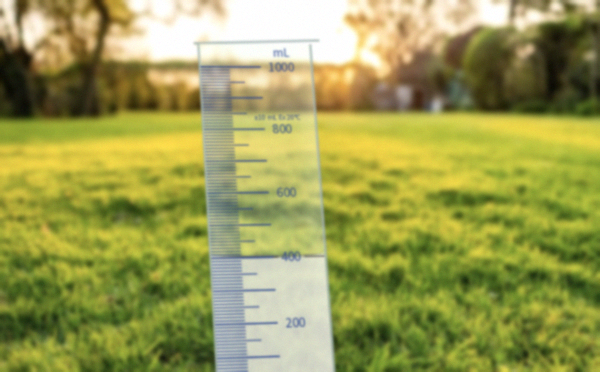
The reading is {"value": 400, "unit": "mL"}
